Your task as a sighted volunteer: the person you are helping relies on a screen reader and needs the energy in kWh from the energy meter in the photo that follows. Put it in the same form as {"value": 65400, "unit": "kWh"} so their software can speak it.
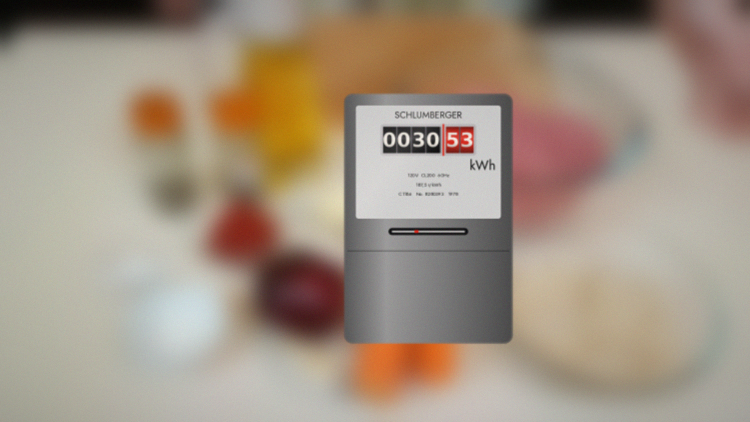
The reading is {"value": 30.53, "unit": "kWh"}
